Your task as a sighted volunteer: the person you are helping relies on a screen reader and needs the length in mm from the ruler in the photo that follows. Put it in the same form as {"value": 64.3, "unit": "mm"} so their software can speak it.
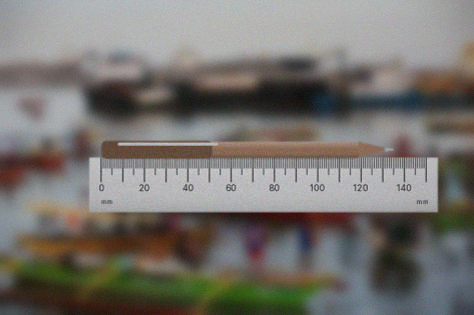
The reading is {"value": 135, "unit": "mm"}
